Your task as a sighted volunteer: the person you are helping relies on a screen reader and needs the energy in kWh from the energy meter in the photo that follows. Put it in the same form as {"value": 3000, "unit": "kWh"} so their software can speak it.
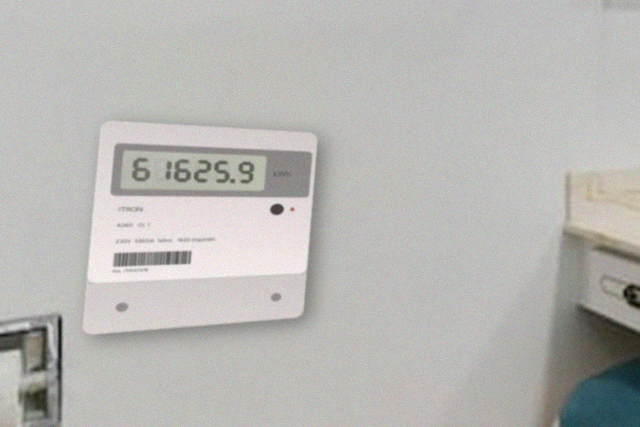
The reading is {"value": 61625.9, "unit": "kWh"}
